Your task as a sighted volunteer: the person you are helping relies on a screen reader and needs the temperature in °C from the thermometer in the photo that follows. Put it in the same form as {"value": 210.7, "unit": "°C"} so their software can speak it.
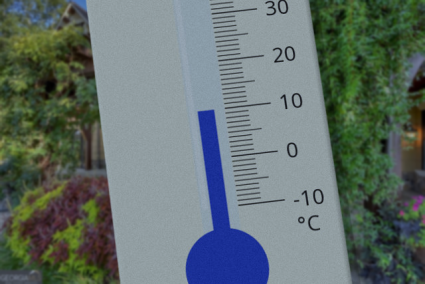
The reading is {"value": 10, "unit": "°C"}
